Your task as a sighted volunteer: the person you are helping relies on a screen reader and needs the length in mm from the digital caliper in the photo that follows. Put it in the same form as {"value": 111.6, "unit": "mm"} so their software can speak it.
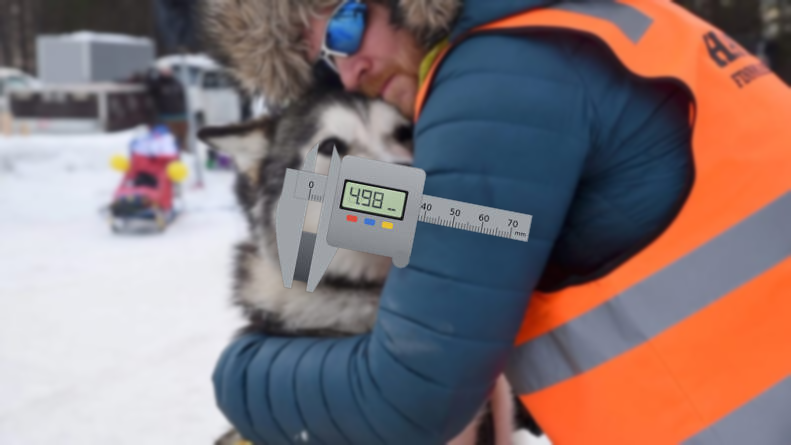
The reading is {"value": 4.98, "unit": "mm"}
